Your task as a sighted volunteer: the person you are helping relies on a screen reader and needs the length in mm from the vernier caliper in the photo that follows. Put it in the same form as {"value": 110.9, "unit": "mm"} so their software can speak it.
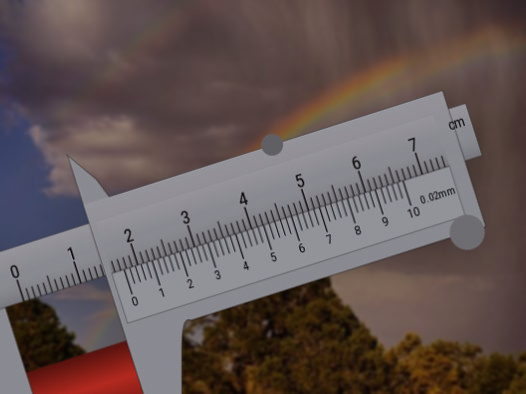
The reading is {"value": 17.6, "unit": "mm"}
